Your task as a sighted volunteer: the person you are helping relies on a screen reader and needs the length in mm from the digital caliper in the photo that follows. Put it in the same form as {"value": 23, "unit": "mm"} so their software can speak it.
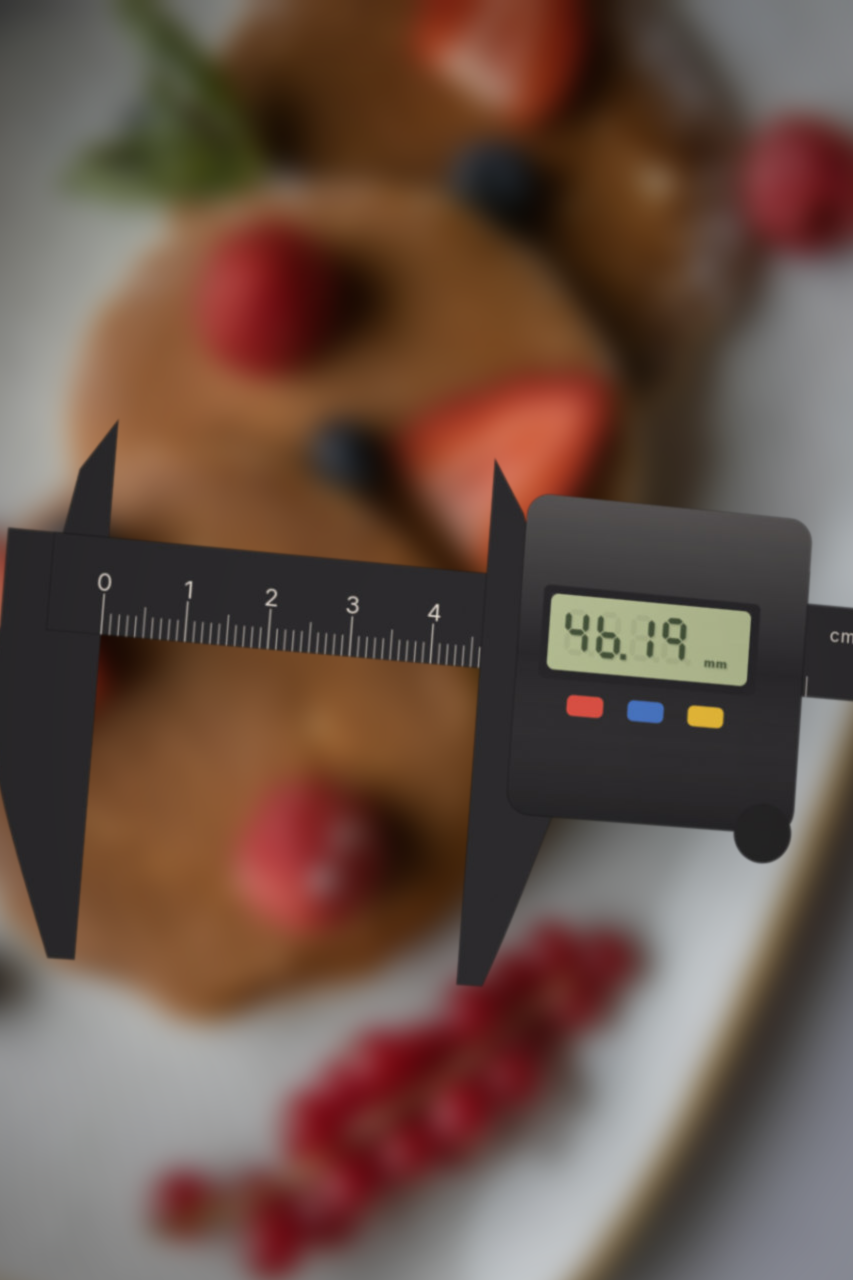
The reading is {"value": 46.19, "unit": "mm"}
